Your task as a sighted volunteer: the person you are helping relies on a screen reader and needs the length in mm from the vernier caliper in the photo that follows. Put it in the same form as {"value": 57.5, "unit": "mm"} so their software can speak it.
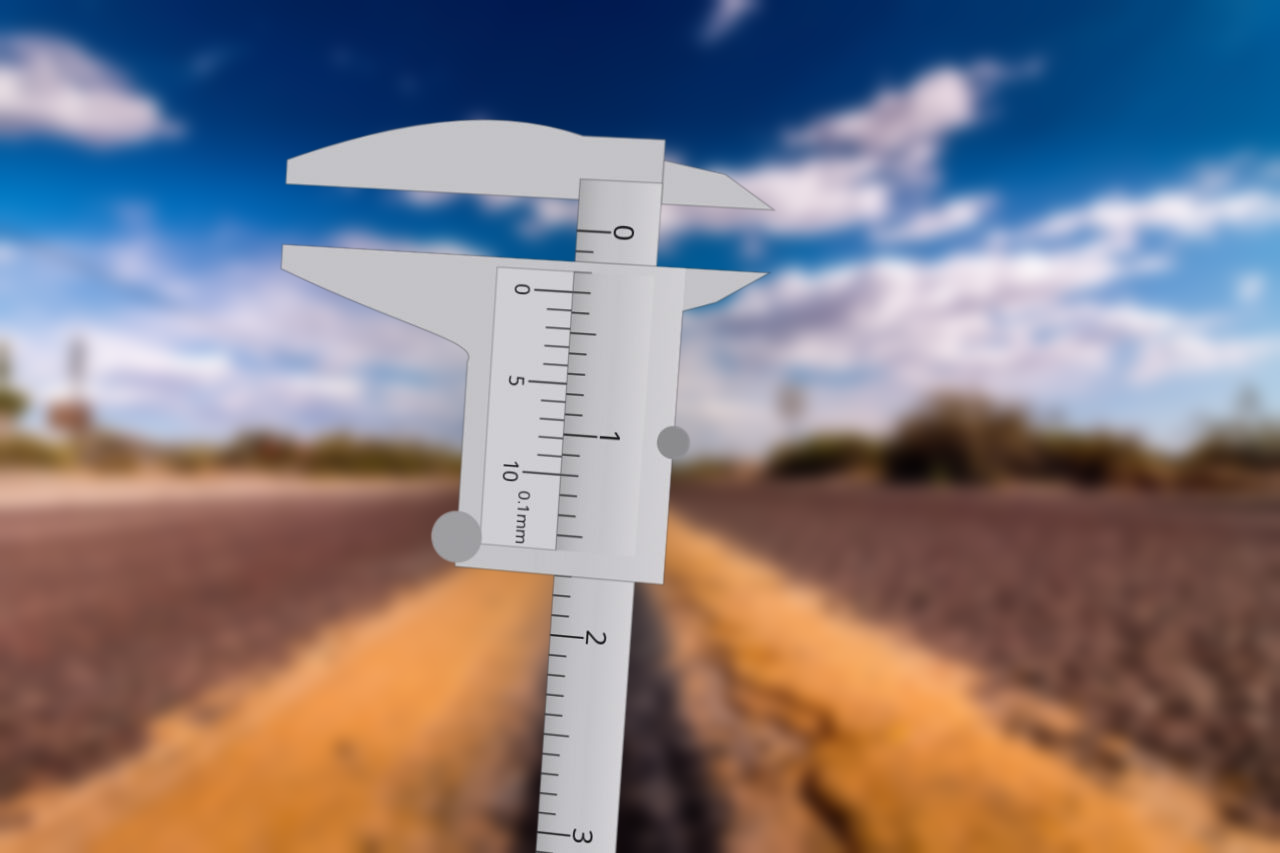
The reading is {"value": 3.0, "unit": "mm"}
